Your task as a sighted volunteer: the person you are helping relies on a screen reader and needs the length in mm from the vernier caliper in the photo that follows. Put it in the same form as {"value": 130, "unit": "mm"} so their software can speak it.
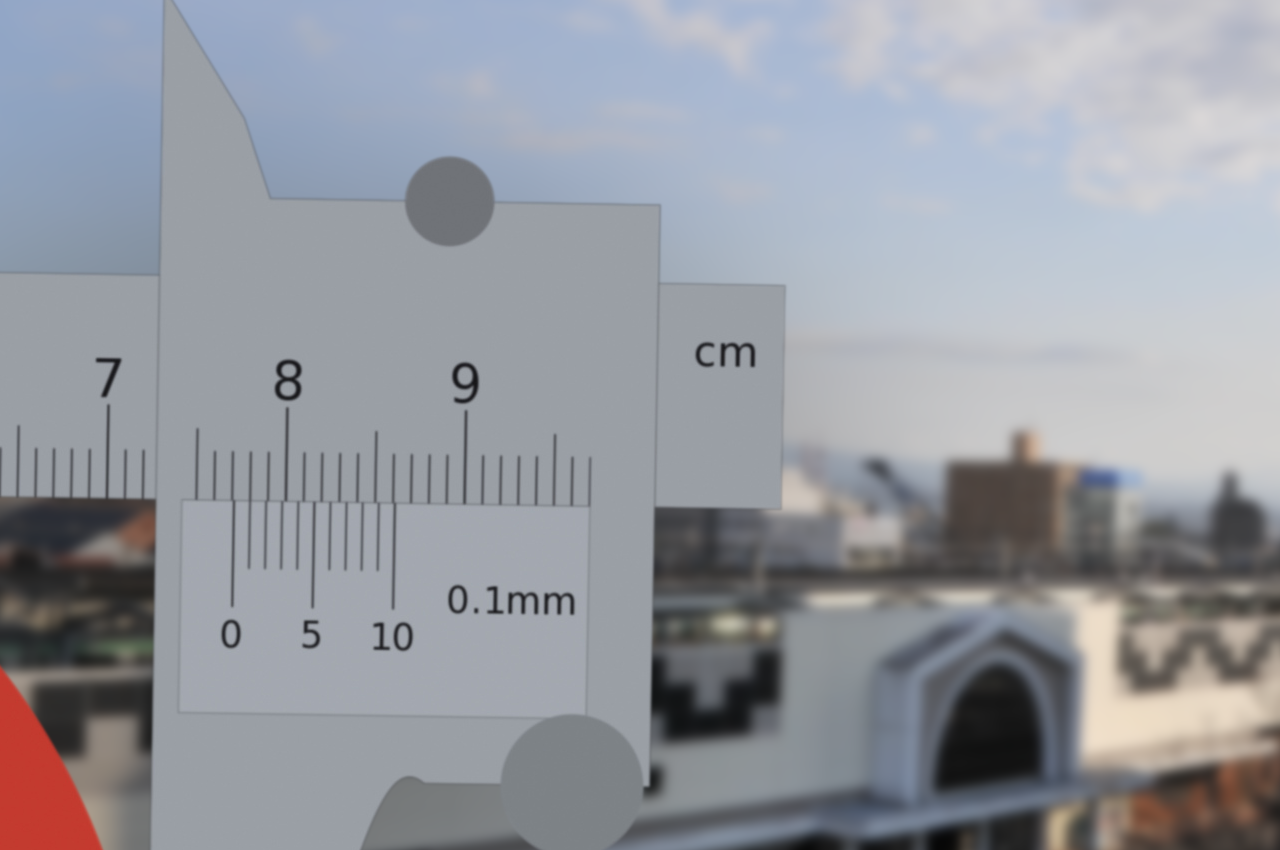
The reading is {"value": 77.1, "unit": "mm"}
